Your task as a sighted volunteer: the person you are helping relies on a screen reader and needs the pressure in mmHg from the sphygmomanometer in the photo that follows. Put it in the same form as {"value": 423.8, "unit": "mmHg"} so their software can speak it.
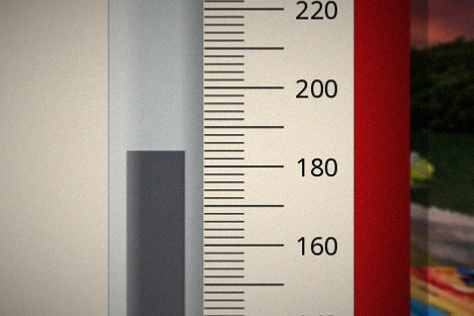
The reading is {"value": 184, "unit": "mmHg"}
